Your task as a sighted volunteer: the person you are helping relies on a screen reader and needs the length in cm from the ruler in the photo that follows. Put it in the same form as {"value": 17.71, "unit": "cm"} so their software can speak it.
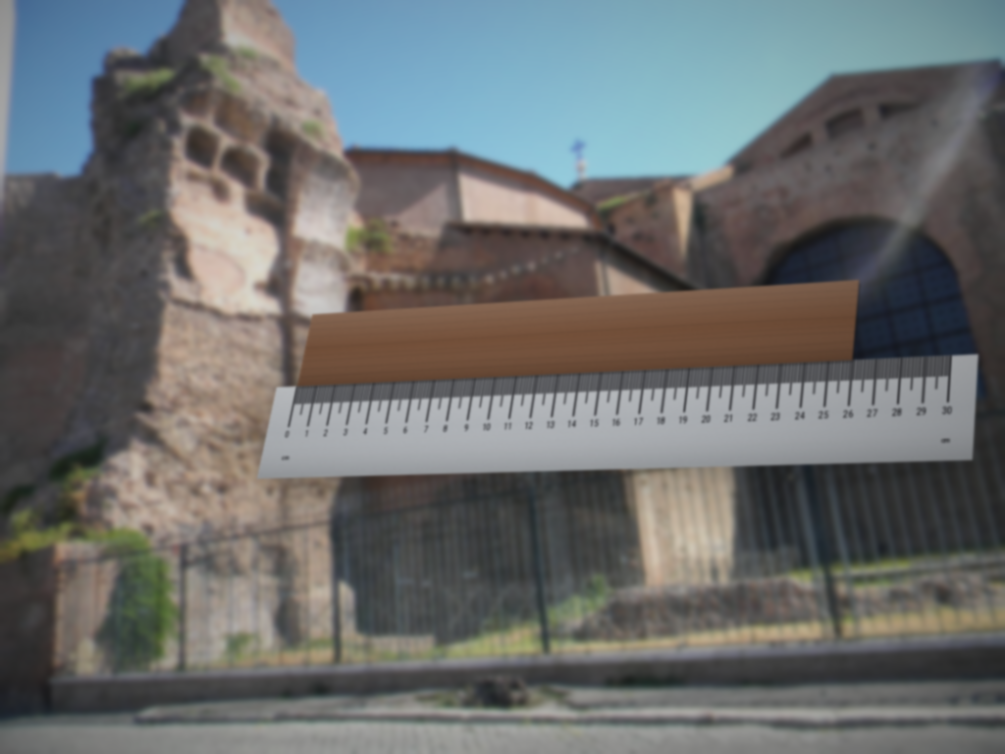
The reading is {"value": 26, "unit": "cm"}
